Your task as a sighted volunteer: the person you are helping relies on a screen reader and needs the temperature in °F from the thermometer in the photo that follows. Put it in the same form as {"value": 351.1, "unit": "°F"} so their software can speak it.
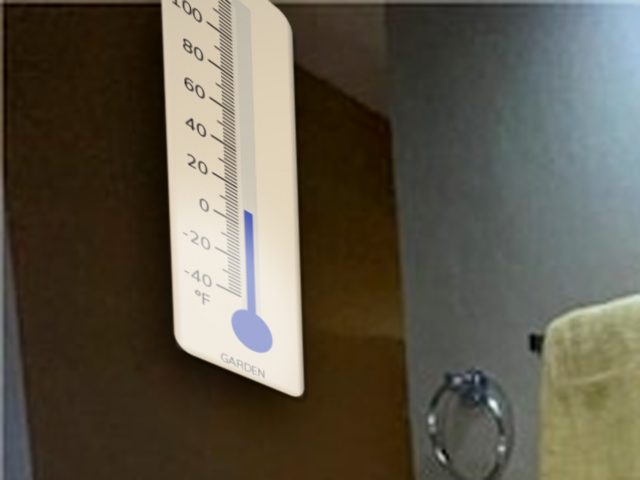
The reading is {"value": 10, "unit": "°F"}
